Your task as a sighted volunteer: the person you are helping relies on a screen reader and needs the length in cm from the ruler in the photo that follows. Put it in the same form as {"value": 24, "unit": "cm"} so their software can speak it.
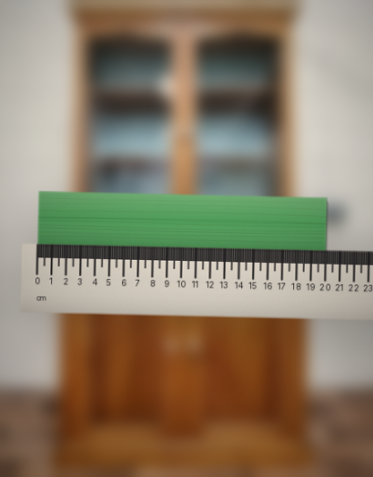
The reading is {"value": 20, "unit": "cm"}
